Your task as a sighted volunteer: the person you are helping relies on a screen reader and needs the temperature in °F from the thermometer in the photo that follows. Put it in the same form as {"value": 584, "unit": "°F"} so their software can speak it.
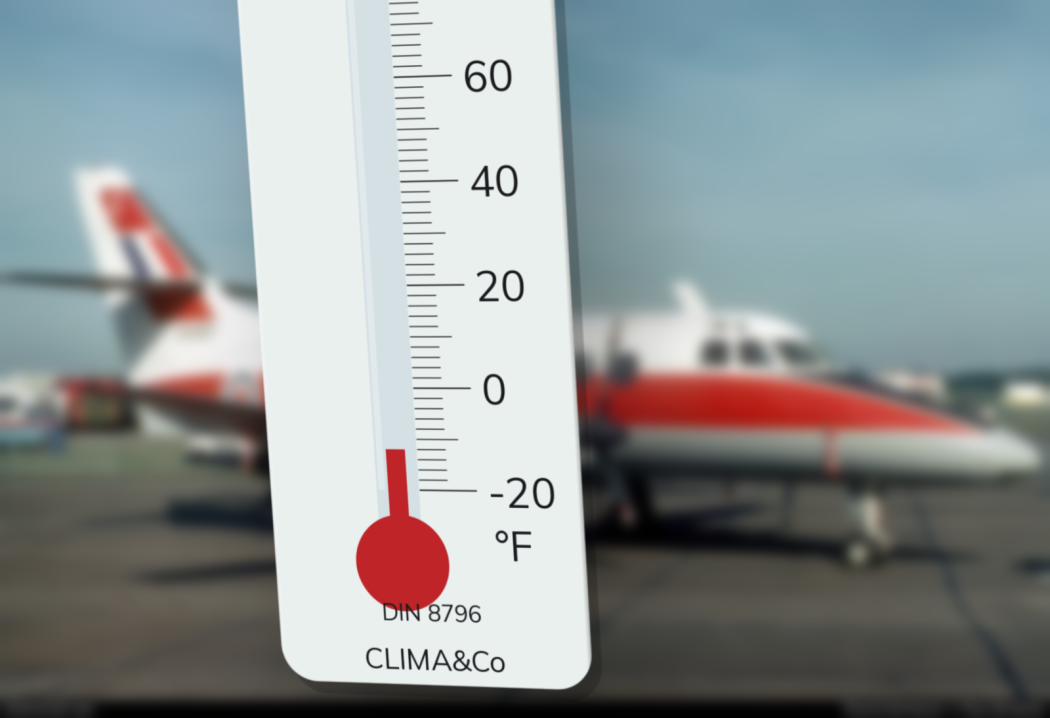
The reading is {"value": -12, "unit": "°F"}
